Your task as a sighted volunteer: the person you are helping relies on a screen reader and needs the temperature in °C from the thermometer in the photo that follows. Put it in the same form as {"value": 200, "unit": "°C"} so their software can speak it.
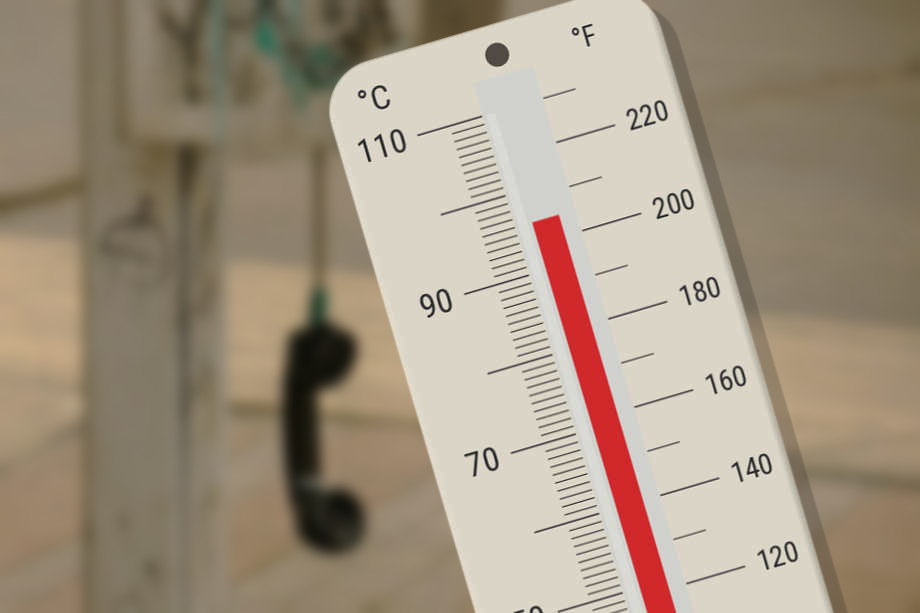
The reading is {"value": 96, "unit": "°C"}
